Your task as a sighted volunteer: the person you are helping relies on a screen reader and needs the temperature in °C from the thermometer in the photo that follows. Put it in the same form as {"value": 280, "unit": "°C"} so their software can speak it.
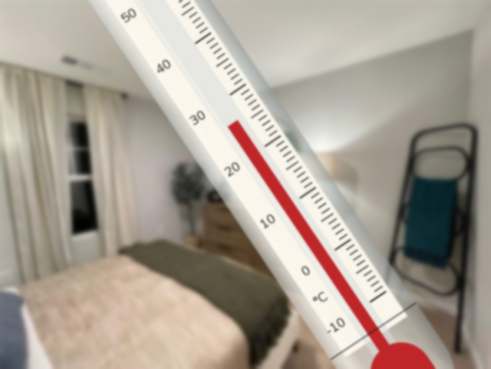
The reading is {"value": 26, "unit": "°C"}
